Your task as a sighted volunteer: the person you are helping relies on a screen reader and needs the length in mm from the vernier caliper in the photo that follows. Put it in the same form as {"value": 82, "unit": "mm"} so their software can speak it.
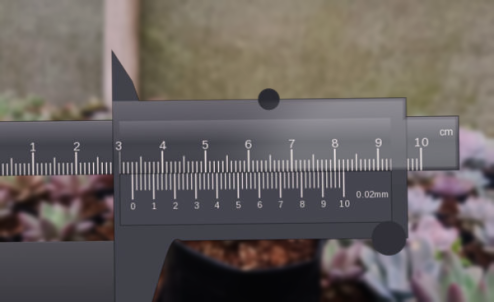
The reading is {"value": 33.0, "unit": "mm"}
